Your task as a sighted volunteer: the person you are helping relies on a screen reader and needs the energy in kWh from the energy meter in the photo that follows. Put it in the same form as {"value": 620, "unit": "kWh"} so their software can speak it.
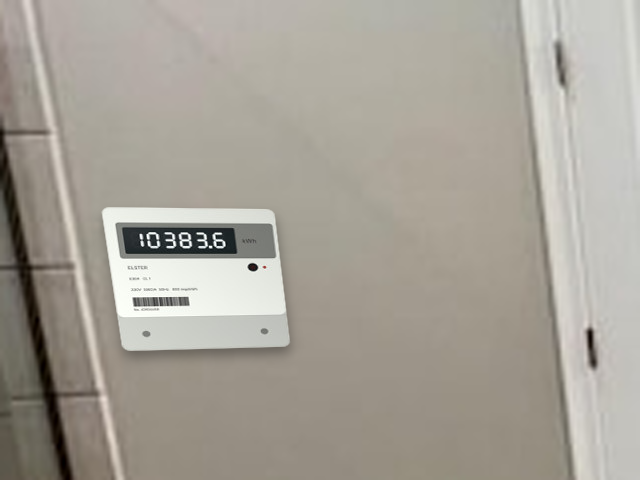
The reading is {"value": 10383.6, "unit": "kWh"}
